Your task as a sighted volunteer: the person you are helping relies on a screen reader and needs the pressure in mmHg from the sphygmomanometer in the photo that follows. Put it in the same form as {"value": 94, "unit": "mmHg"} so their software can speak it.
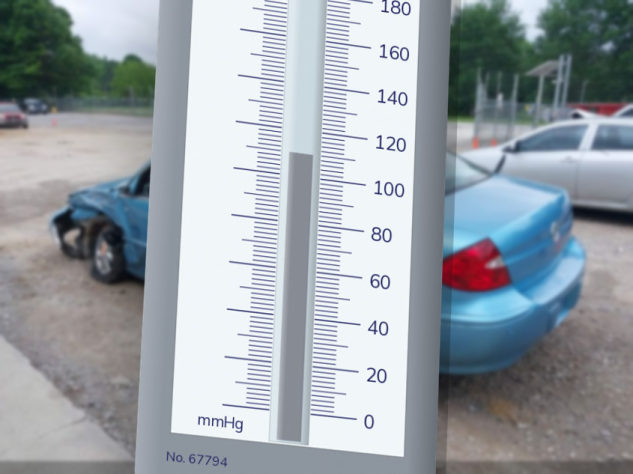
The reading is {"value": 110, "unit": "mmHg"}
